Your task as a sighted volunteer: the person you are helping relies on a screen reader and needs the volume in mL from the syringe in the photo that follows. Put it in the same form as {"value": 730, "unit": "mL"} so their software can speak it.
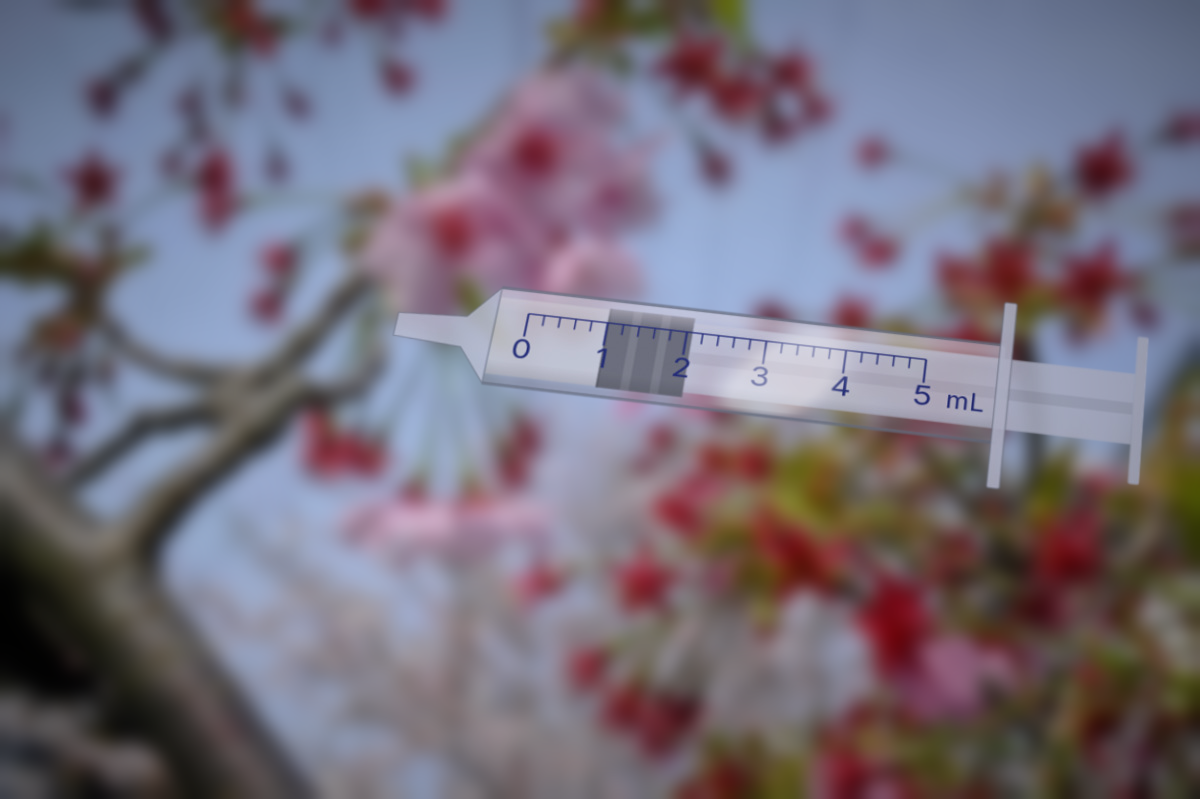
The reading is {"value": 1, "unit": "mL"}
